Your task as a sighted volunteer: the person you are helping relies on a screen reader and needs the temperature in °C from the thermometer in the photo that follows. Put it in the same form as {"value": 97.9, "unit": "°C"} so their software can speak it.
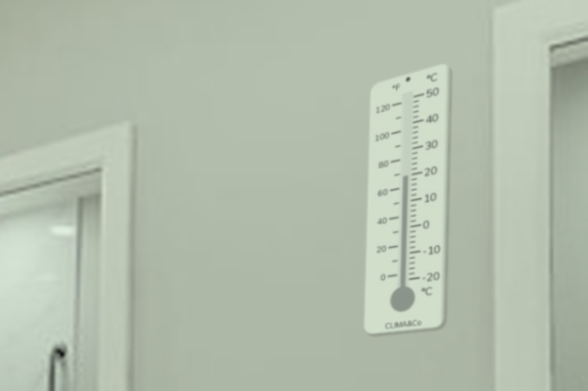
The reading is {"value": 20, "unit": "°C"}
